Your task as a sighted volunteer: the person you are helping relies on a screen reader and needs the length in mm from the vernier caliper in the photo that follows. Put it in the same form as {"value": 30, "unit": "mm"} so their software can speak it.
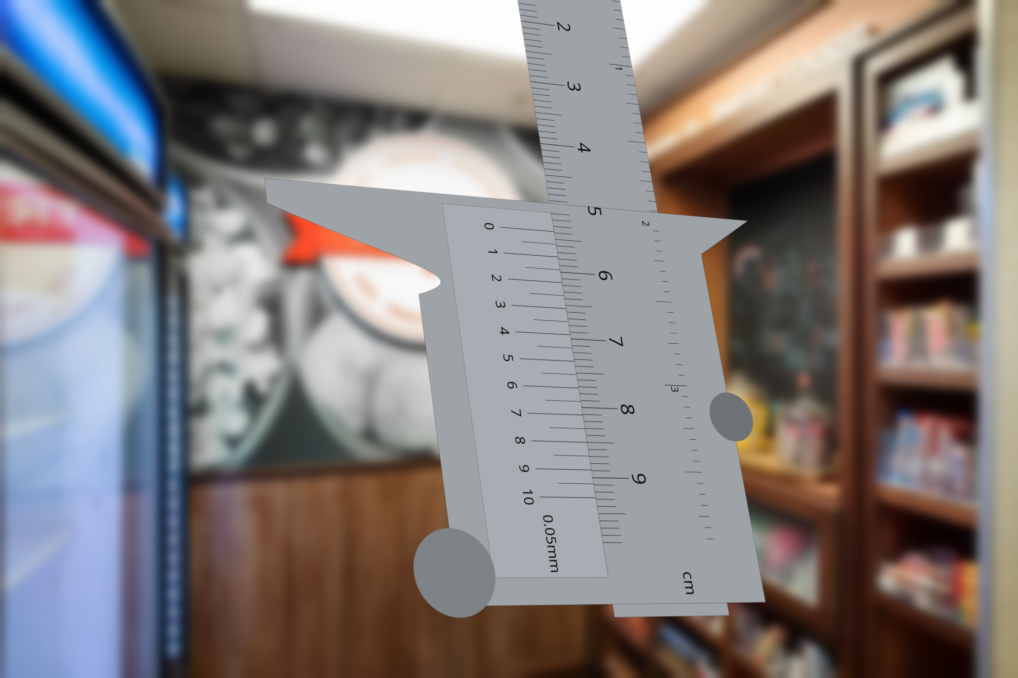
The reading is {"value": 53.8, "unit": "mm"}
